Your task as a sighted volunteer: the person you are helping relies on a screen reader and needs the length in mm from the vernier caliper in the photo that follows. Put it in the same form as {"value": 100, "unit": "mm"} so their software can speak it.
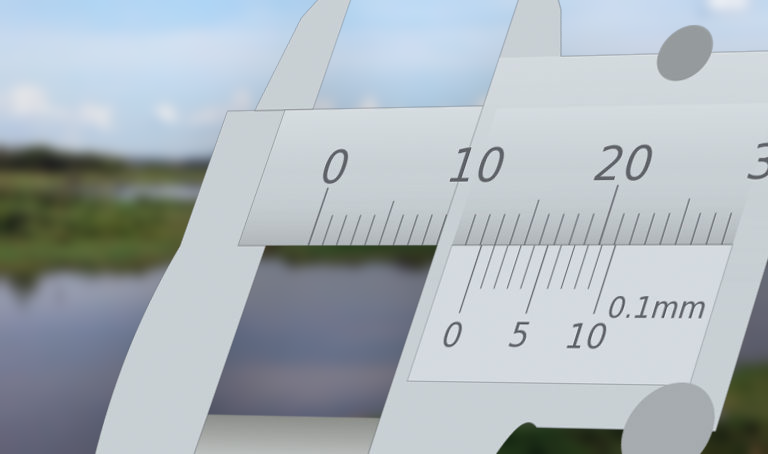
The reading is {"value": 12.1, "unit": "mm"}
